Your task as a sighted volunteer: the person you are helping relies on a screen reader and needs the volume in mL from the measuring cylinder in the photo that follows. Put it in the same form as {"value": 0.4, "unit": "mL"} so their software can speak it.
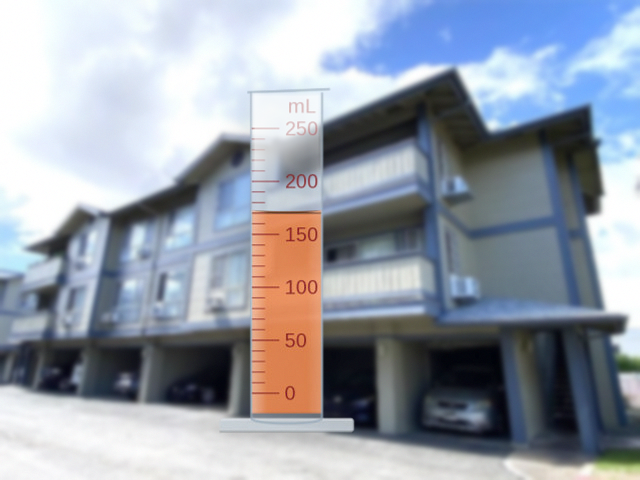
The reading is {"value": 170, "unit": "mL"}
